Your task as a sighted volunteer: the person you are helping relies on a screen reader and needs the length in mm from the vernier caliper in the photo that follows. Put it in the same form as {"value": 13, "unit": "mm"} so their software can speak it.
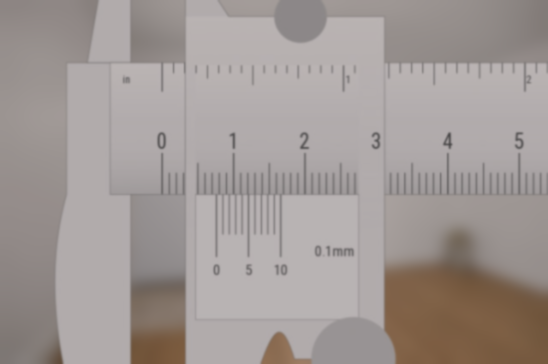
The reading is {"value": 7.6, "unit": "mm"}
